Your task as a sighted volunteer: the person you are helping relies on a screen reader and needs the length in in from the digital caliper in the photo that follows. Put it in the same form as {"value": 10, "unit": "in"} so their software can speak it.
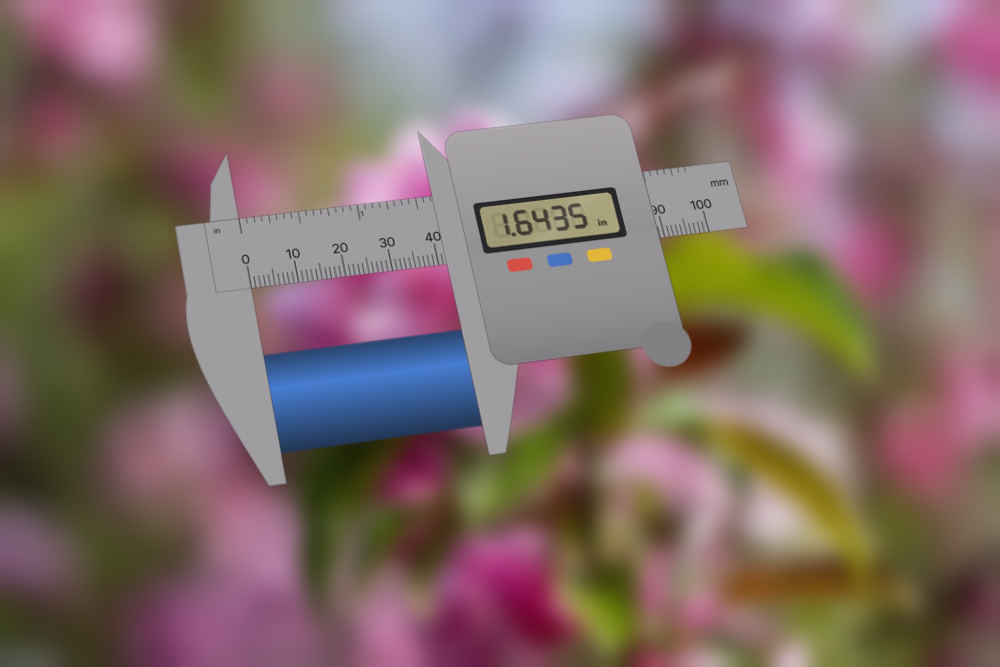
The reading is {"value": 1.6435, "unit": "in"}
